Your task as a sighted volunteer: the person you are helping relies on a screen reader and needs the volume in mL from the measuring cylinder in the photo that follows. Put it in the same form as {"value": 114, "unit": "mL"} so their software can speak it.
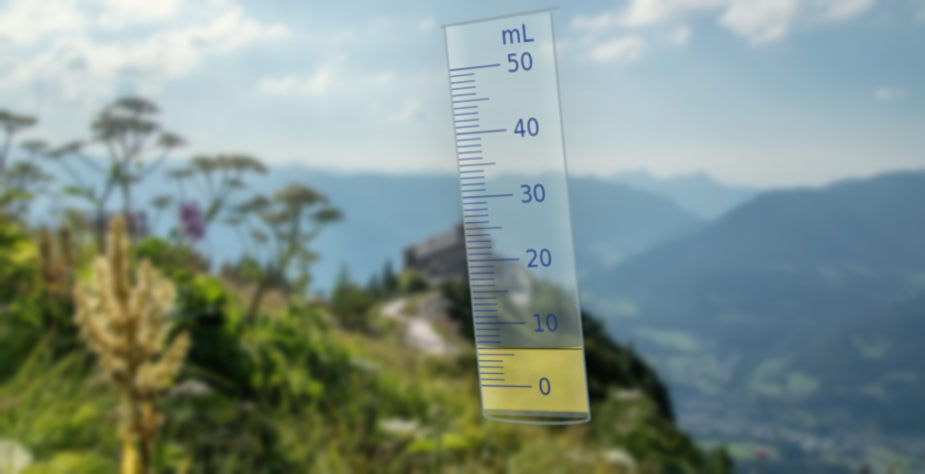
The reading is {"value": 6, "unit": "mL"}
